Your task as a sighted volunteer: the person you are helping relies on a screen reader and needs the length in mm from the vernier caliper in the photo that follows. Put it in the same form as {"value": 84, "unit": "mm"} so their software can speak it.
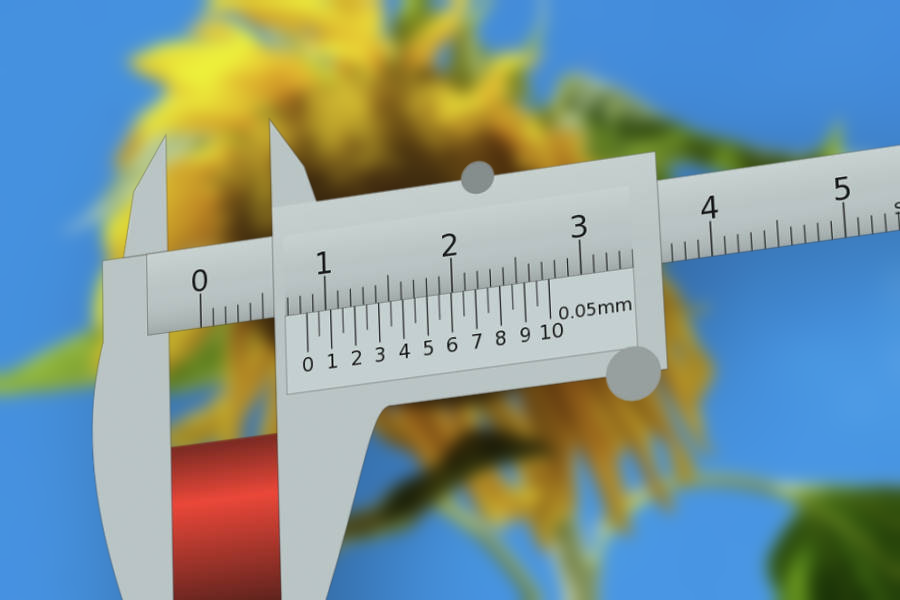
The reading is {"value": 8.5, "unit": "mm"}
